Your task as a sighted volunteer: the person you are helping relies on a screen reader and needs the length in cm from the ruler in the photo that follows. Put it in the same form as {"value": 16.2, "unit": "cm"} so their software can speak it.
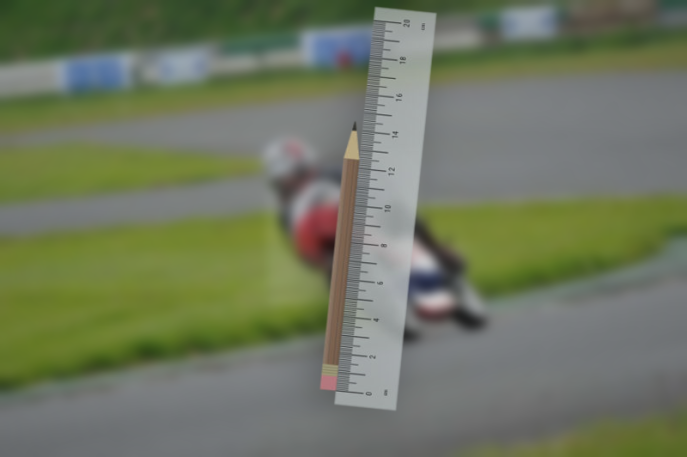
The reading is {"value": 14.5, "unit": "cm"}
